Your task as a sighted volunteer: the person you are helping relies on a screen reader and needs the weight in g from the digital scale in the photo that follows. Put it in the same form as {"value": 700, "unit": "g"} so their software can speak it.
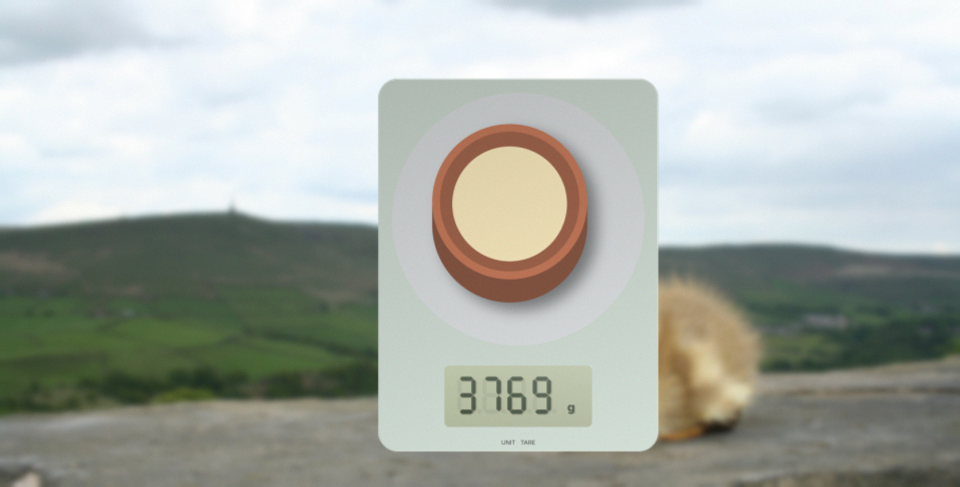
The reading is {"value": 3769, "unit": "g"}
